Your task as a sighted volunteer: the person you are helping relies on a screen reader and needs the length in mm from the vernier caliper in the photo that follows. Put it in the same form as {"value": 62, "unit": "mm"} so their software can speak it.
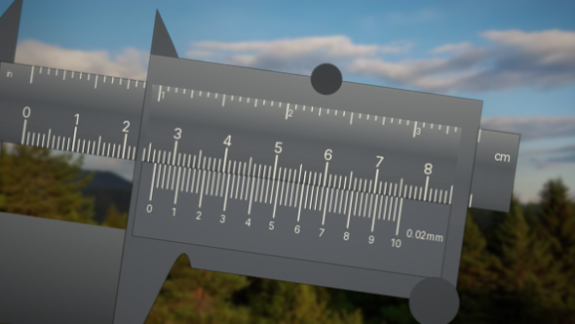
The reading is {"value": 26.5, "unit": "mm"}
